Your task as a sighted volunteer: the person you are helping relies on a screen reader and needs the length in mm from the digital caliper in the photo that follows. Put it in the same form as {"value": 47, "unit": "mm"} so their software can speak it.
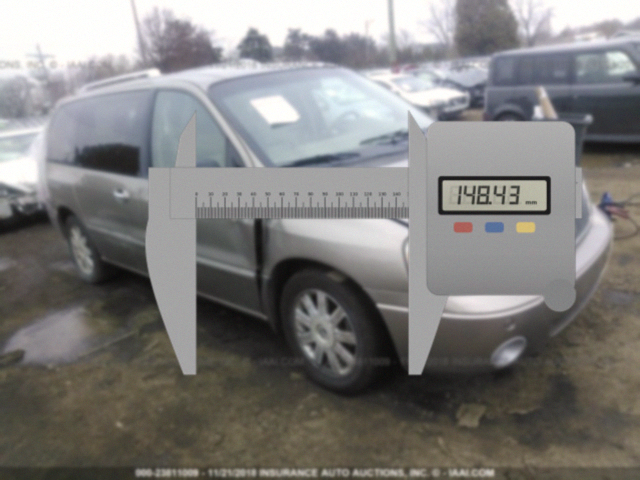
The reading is {"value": 148.43, "unit": "mm"}
